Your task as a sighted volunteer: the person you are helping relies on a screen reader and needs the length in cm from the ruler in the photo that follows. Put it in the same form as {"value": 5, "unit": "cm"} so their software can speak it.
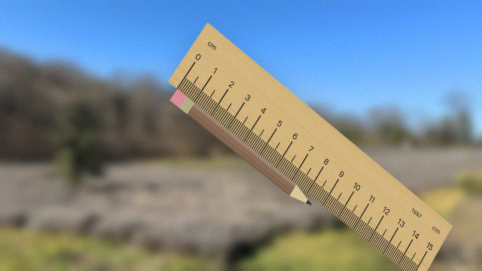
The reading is {"value": 8.5, "unit": "cm"}
